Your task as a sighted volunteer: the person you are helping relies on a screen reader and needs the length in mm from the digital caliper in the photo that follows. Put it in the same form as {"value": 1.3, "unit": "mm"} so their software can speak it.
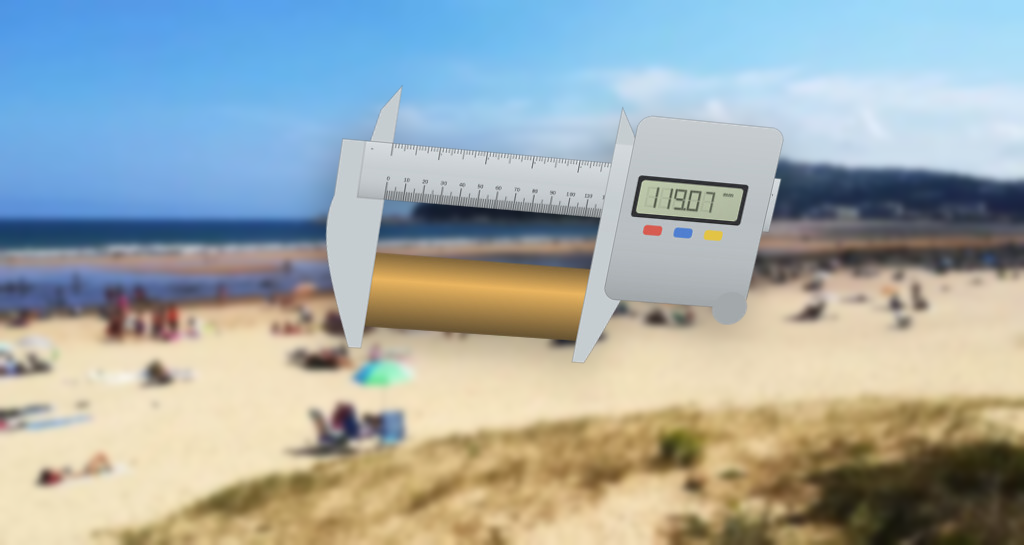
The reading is {"value": 119.07, "unit": "mm"}
